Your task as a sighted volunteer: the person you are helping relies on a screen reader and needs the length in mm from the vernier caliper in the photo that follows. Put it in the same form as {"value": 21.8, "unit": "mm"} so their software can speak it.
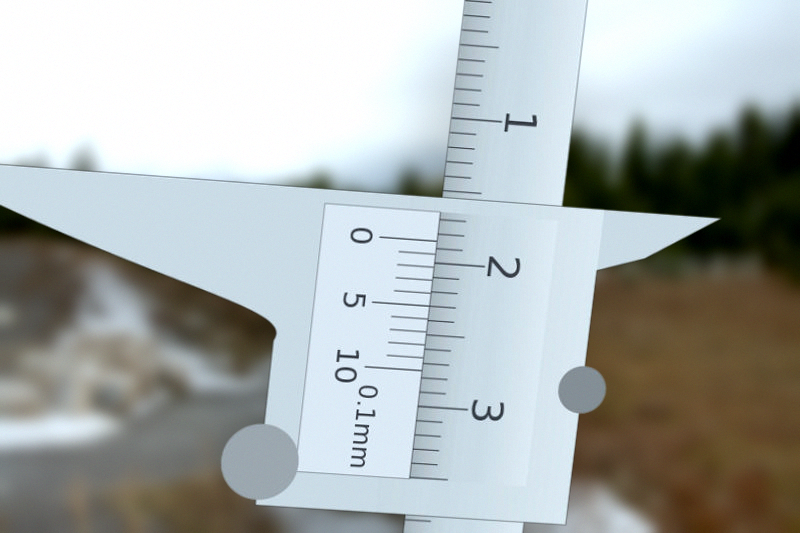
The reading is {"value": 18.5, "unit": "mm"}
